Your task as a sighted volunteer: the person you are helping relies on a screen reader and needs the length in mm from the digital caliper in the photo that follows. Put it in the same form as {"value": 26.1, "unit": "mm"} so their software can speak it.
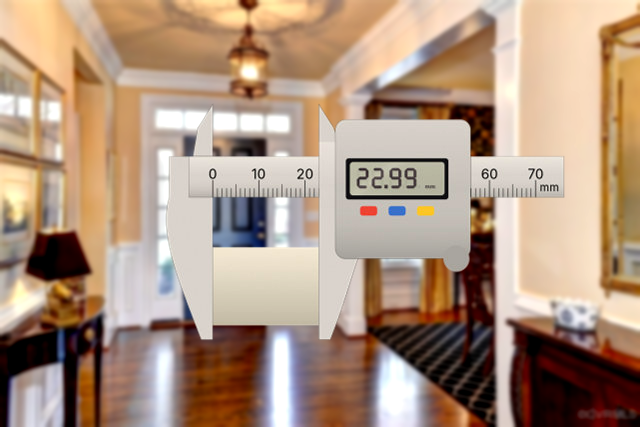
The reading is {"value": 22.99, "unit": "mm"}
